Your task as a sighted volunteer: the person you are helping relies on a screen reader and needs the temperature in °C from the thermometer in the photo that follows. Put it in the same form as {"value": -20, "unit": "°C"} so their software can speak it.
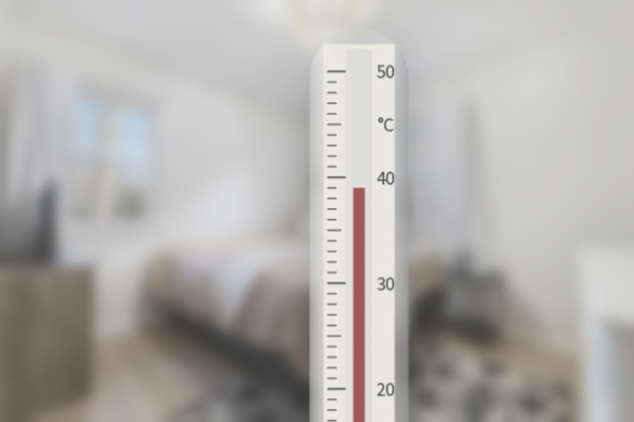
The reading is {"value": 39, "unit": "°C"}
